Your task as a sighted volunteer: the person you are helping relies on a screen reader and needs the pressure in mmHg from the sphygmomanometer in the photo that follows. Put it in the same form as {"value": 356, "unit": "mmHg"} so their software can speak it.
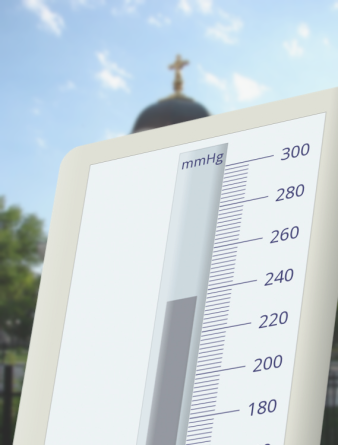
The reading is {"value": 238, "unit": "mmHg"}
